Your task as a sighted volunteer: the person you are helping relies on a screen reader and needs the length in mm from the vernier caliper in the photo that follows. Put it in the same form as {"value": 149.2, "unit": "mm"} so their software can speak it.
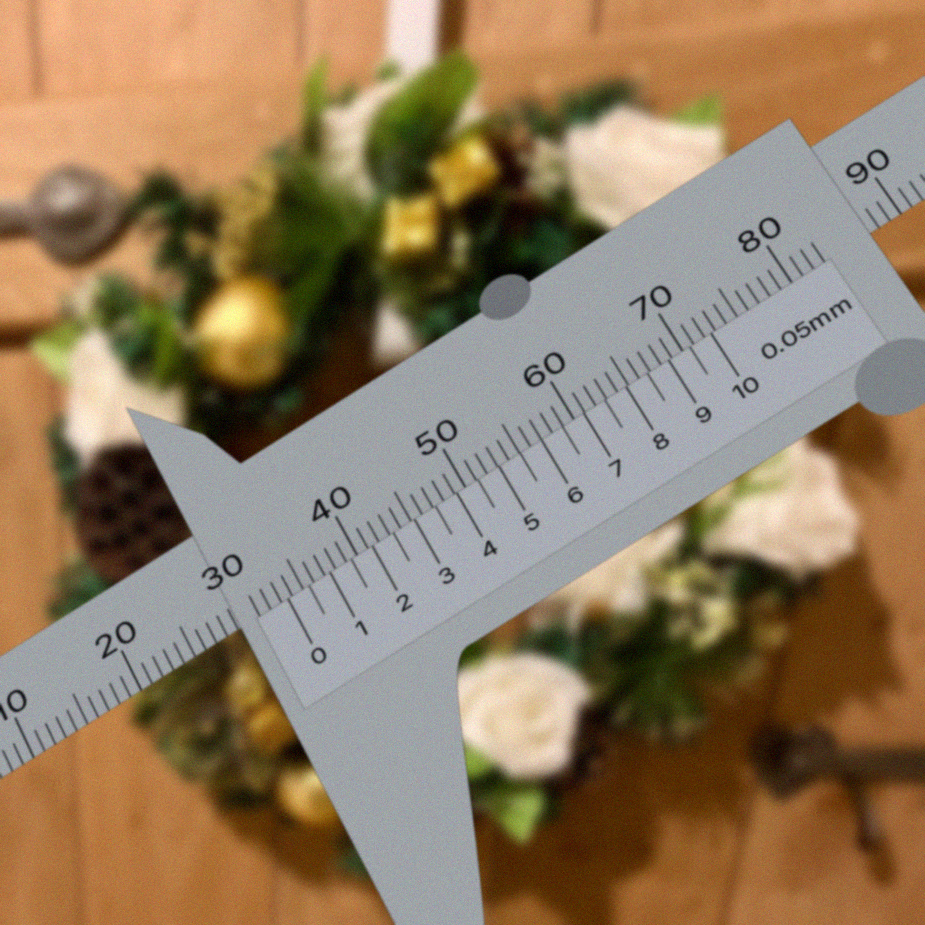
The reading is {"value": 33.6, "unit": "mm"}
